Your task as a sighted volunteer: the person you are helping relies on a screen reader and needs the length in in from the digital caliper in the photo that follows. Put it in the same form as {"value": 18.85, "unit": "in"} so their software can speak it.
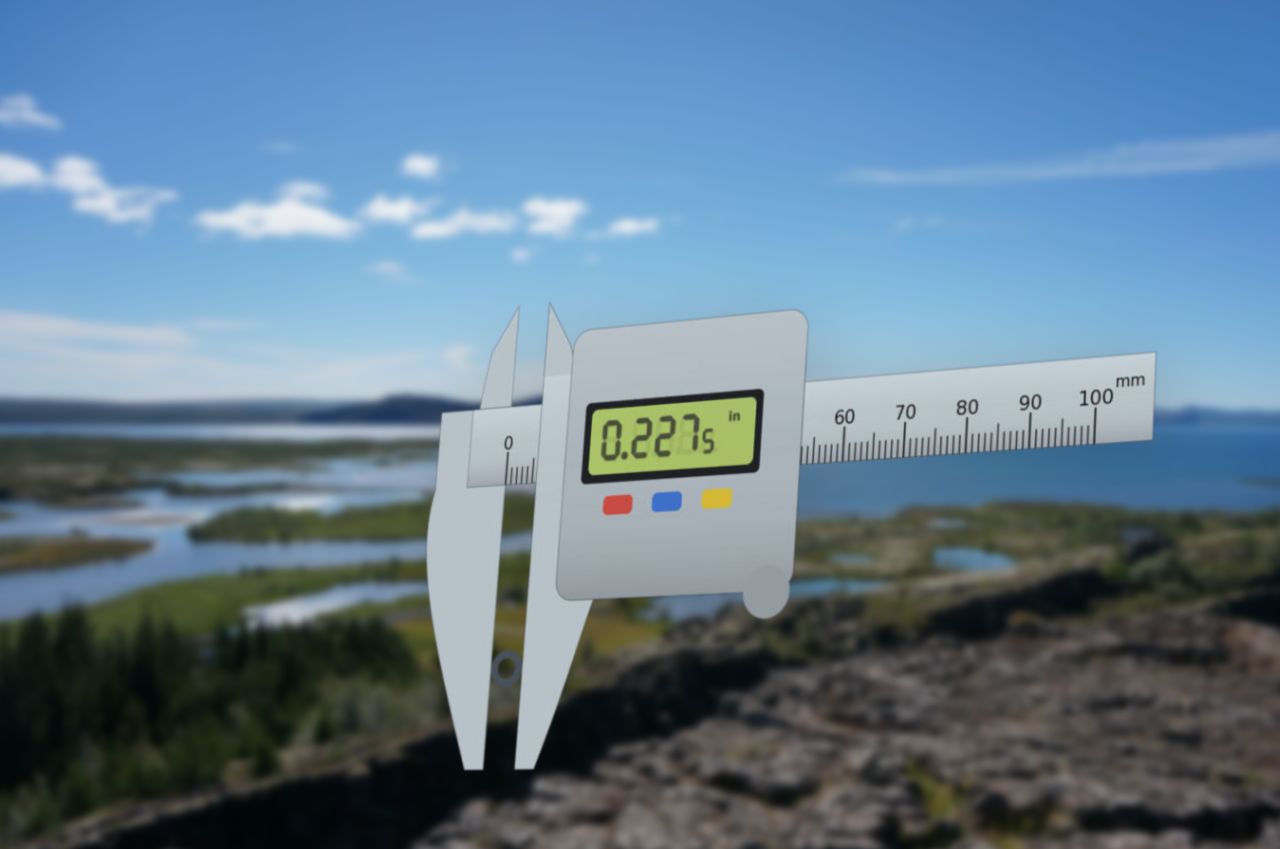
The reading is {"value": 0.2275, "unit": "in"}
